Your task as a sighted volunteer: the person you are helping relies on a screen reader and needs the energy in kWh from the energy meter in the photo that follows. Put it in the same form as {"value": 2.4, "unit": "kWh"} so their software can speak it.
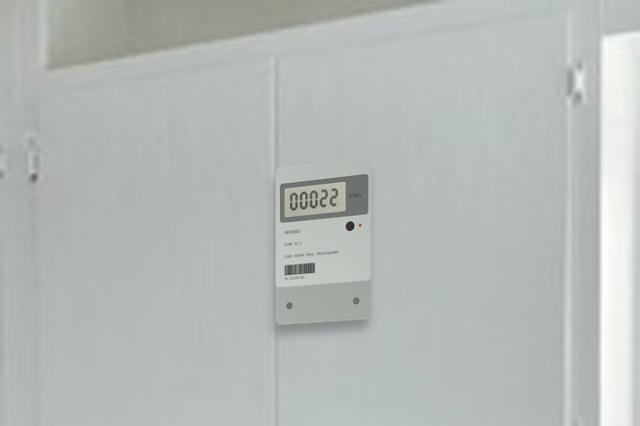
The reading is {"value": 22, "unit": "kWh"}
